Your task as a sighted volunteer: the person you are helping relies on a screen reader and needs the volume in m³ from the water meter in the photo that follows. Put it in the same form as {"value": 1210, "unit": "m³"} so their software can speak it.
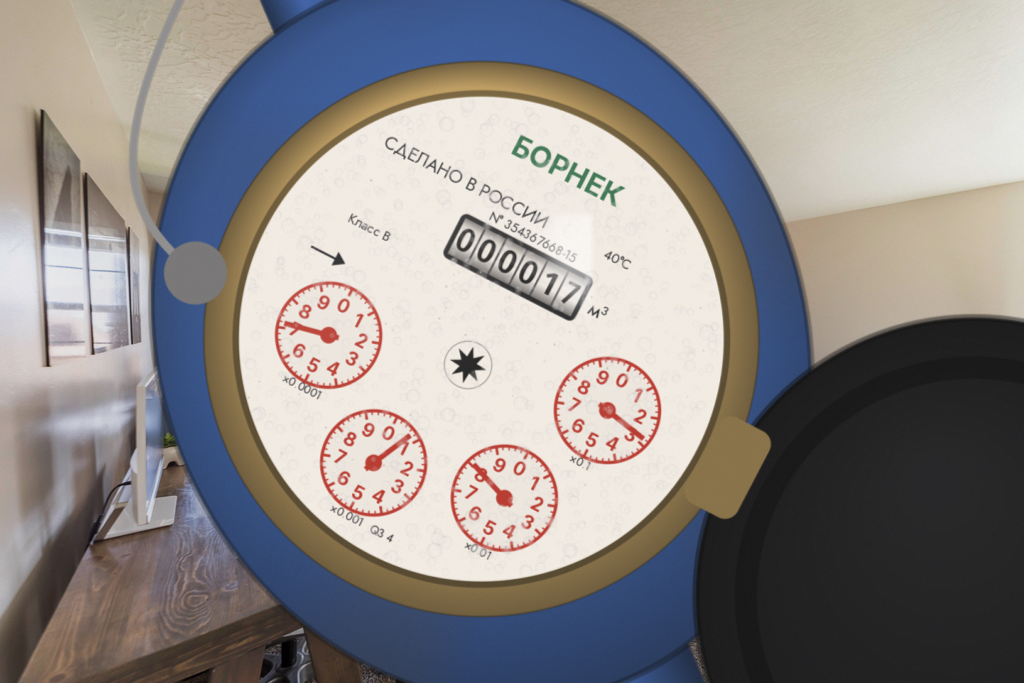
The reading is {"value": 17.2807, "unit": "m³"}
